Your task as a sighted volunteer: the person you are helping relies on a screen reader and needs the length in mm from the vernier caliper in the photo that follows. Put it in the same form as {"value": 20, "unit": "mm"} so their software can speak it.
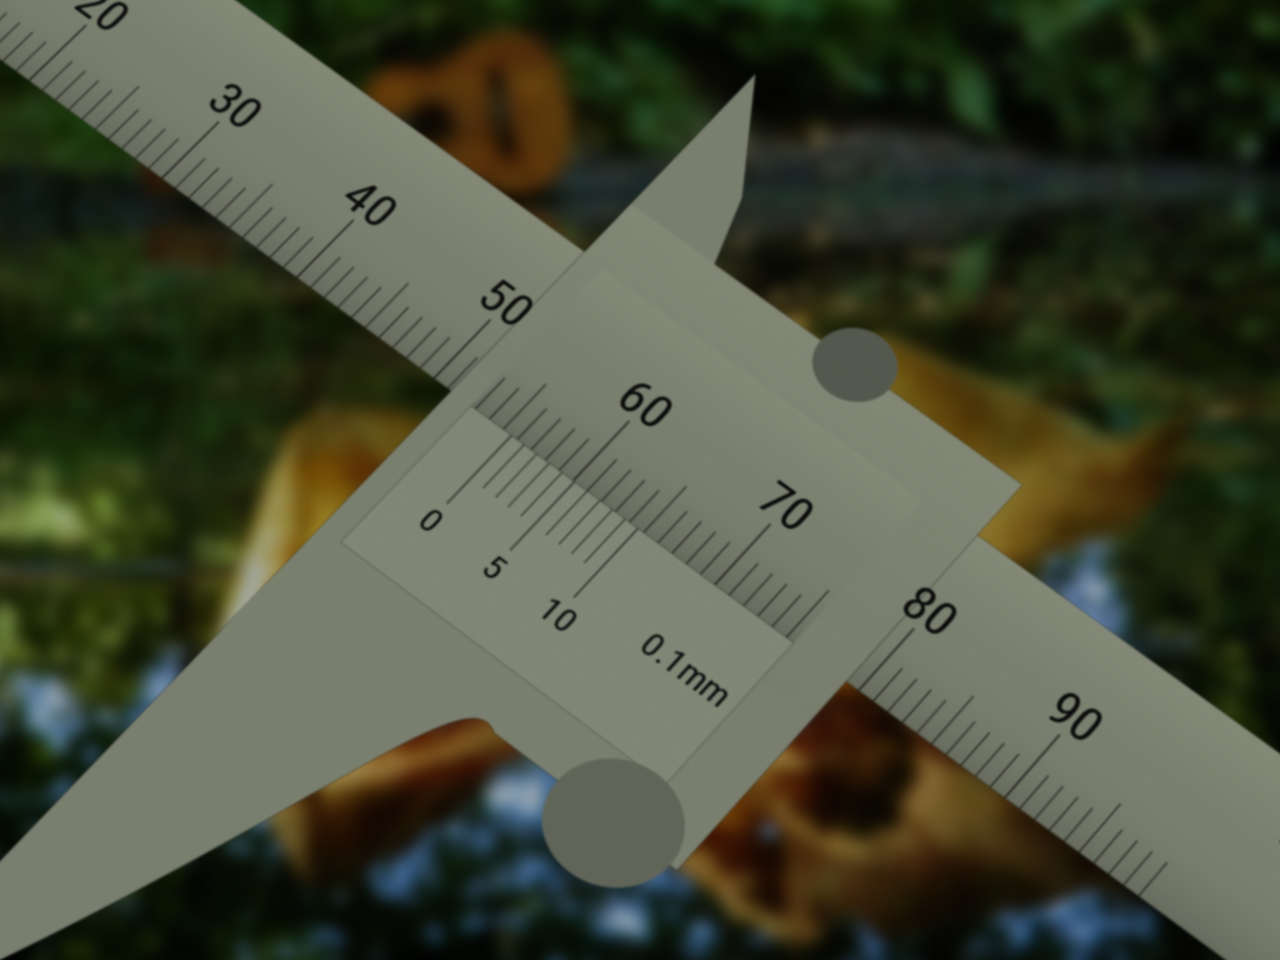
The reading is {"value": 55.6, "unit": "mm"}
